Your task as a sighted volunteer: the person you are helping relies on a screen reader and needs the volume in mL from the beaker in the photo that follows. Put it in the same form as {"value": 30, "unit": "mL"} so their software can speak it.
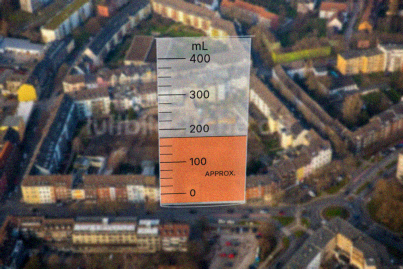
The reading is {"value": 175, "unit": "mL"}
